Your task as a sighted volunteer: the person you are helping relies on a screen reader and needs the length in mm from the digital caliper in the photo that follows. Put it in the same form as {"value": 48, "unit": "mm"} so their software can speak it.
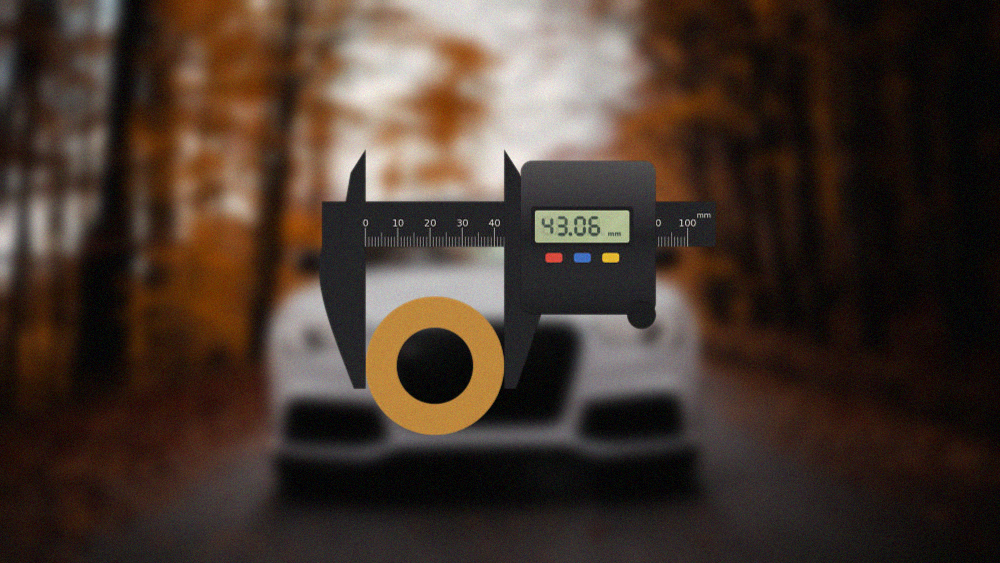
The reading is {"value": 43.06, "unit": "mm"}
